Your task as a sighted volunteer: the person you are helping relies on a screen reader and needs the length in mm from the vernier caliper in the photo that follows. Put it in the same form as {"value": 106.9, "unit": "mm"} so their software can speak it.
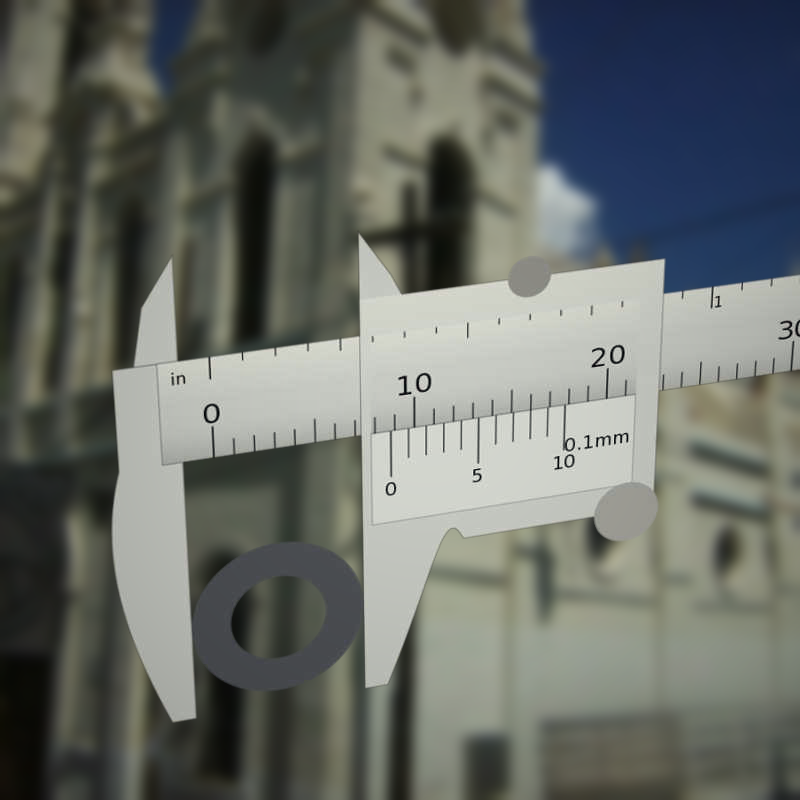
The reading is {"value": 8.8, "unit": "mm"}
